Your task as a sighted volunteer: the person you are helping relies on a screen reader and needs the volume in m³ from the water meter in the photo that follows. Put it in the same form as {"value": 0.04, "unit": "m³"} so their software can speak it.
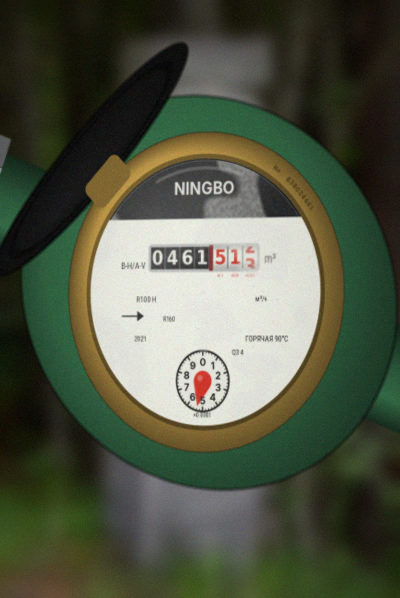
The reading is {"value": 461.5125, "unit": "m³"}
